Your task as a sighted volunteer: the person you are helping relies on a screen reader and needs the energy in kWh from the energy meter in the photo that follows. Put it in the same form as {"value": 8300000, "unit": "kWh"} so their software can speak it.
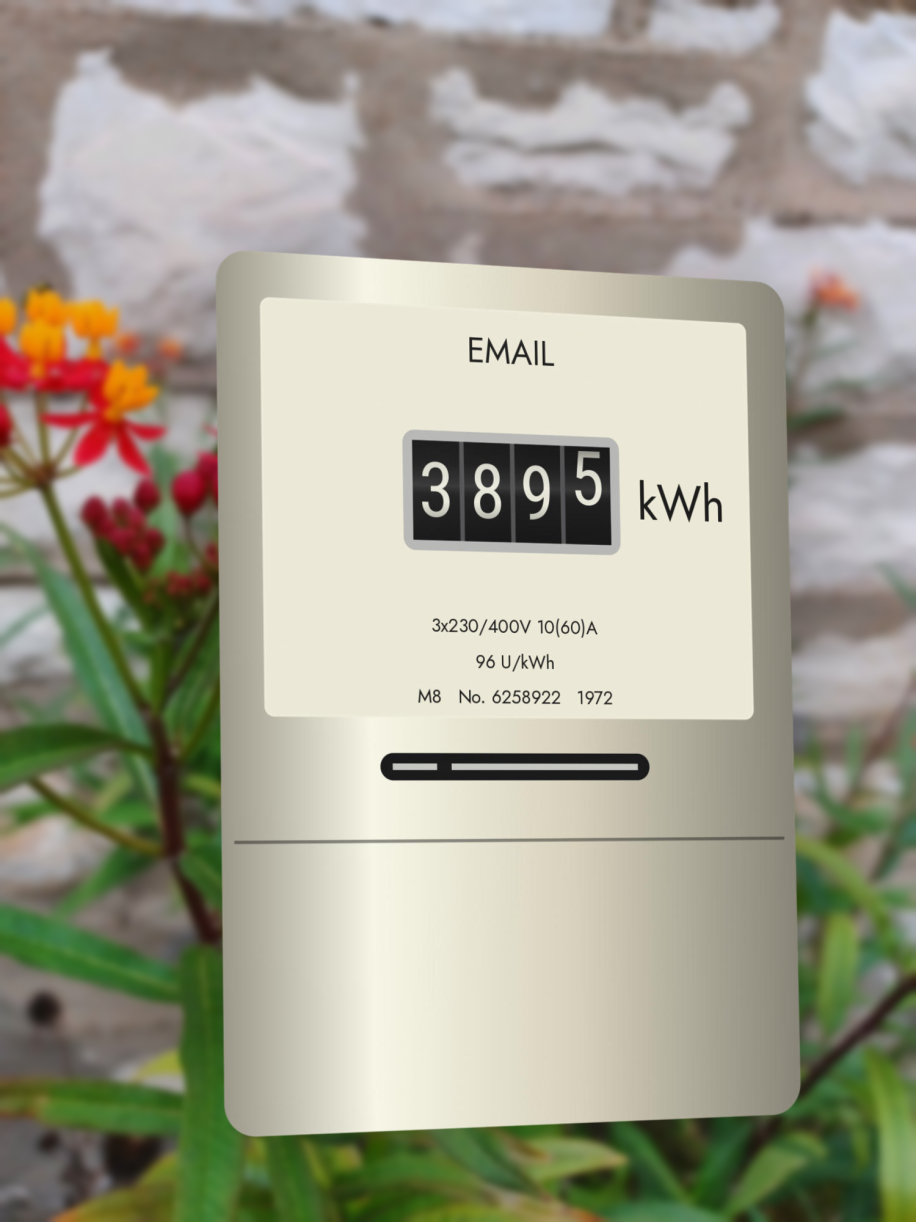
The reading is {"value": 3895, "unit": "kWh"}
